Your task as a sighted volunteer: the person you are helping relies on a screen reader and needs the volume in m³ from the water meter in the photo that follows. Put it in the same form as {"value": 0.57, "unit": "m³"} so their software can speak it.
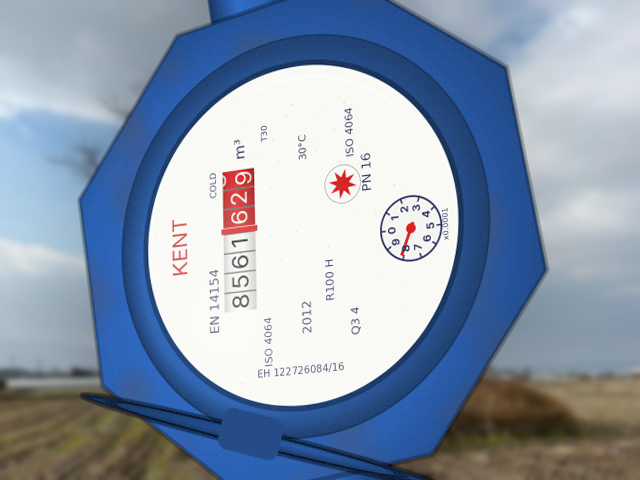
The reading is {"value": 8561.6288, "unit": "m³"}
